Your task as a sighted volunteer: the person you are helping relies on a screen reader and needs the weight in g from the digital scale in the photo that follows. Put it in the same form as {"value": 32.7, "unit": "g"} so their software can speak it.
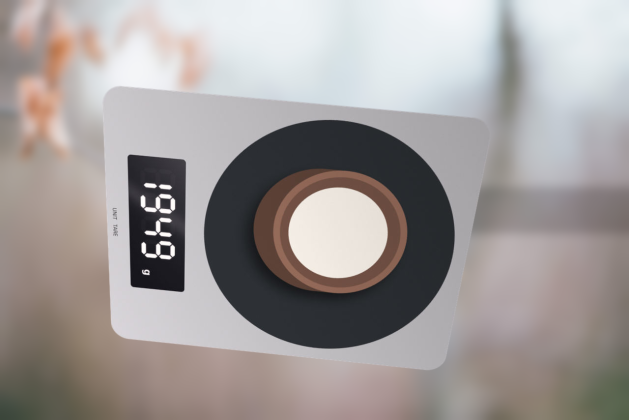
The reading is {"value": 1949, "unit": "g"}
